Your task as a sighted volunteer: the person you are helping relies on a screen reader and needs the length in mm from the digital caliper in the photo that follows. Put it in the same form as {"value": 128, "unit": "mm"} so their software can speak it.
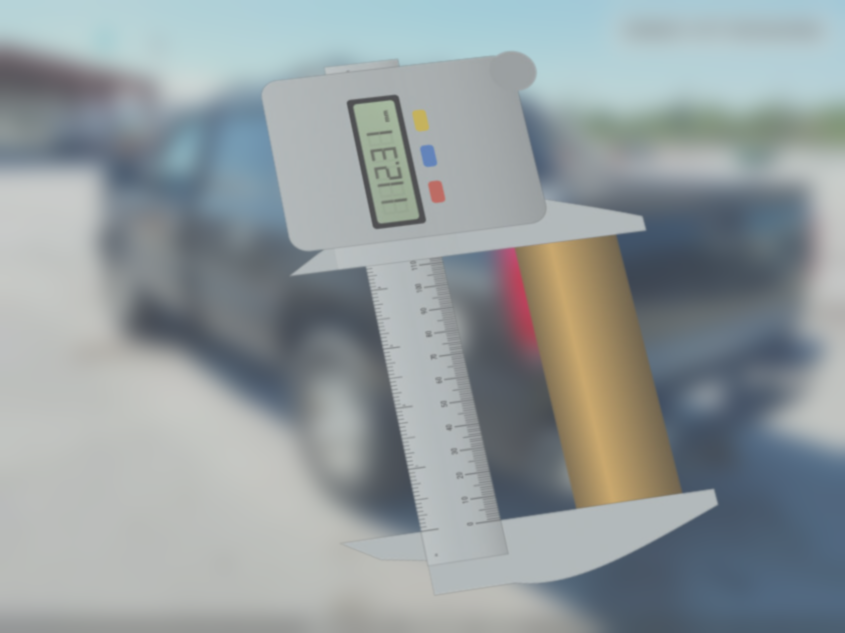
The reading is {"value": 112.31, "unit": "mm"}
